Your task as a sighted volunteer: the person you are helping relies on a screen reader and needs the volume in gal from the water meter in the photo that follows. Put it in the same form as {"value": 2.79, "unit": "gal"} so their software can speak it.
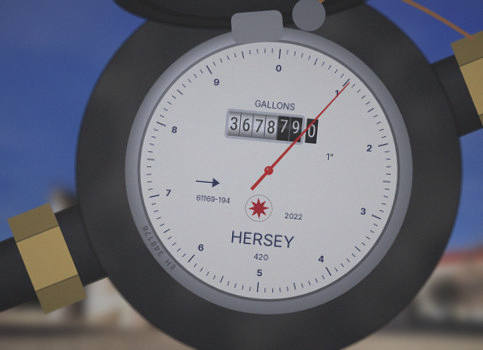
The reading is {"value": 3678791.0, "unit": "gal"}
